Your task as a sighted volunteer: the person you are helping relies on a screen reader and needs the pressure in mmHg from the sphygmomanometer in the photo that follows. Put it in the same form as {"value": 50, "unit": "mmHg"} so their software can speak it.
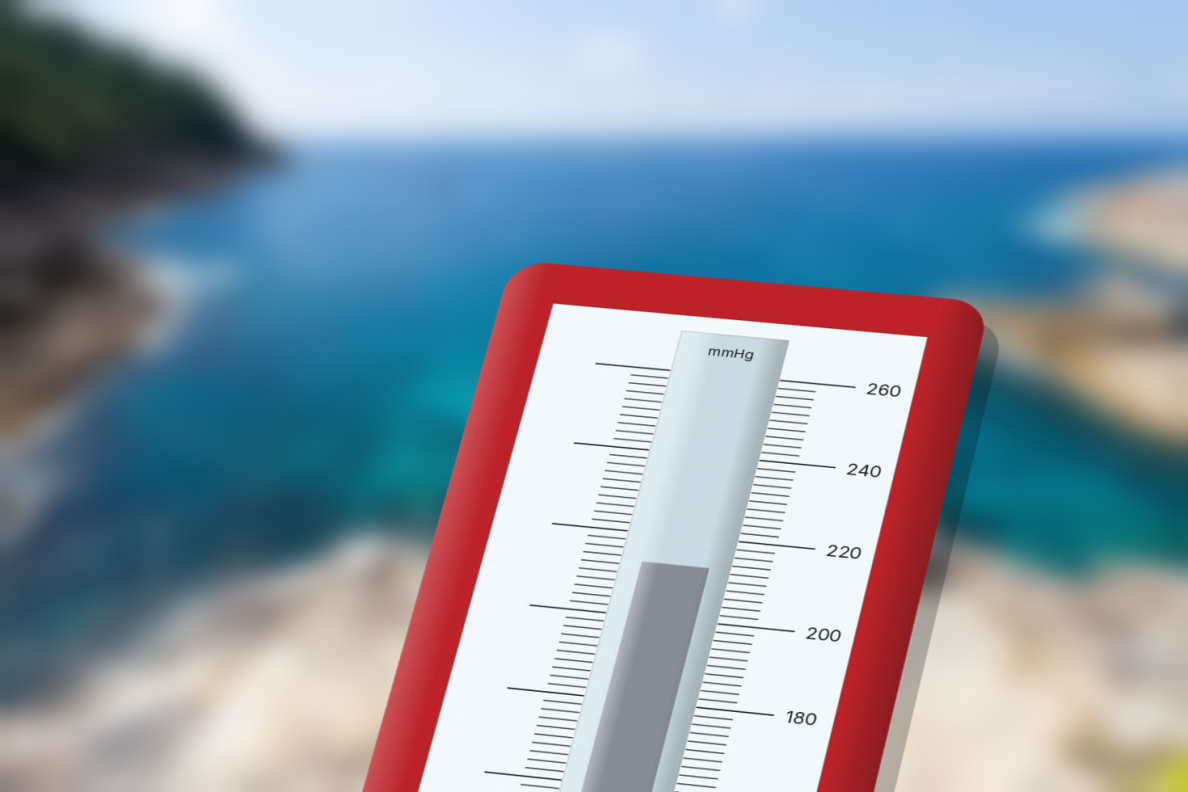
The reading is {"value": 213, "unit": "mmHg"}
